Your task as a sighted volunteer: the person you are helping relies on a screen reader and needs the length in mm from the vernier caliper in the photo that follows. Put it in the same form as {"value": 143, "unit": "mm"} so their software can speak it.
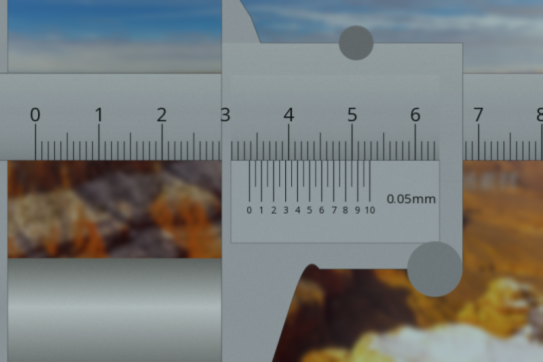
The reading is {"value": 33.8, "unit": "mm"}
